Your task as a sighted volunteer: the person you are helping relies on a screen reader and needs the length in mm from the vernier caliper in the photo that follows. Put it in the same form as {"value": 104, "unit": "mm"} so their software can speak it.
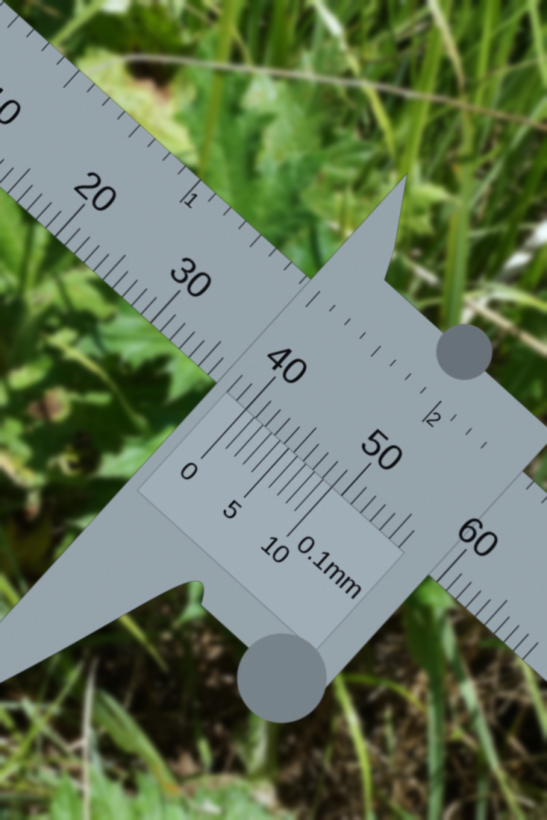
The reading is {"value": 40.0, "unit": "mm"}
